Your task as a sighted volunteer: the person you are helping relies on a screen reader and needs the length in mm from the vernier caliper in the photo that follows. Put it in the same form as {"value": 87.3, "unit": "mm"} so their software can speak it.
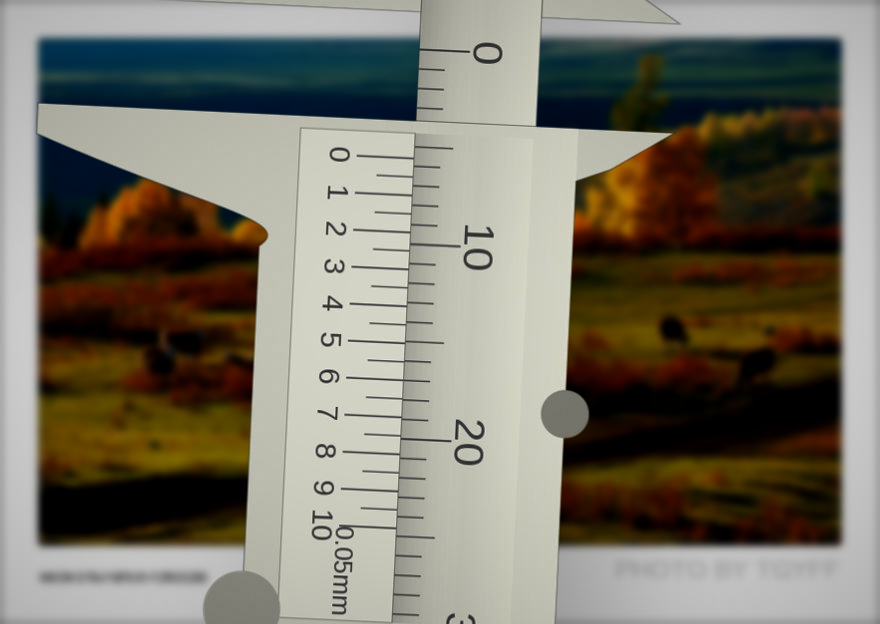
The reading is {"value": 5.6, "unit": "mm"}
